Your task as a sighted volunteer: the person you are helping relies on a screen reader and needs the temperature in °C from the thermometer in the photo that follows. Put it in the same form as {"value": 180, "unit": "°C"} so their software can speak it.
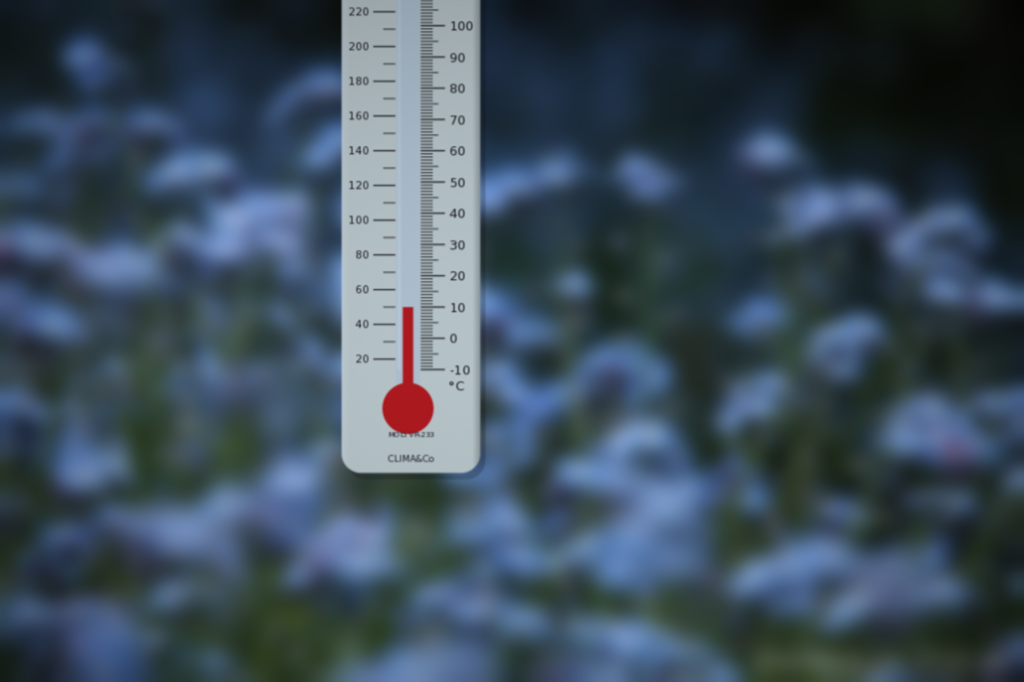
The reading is {"value": 10, "unit": "°C"}
